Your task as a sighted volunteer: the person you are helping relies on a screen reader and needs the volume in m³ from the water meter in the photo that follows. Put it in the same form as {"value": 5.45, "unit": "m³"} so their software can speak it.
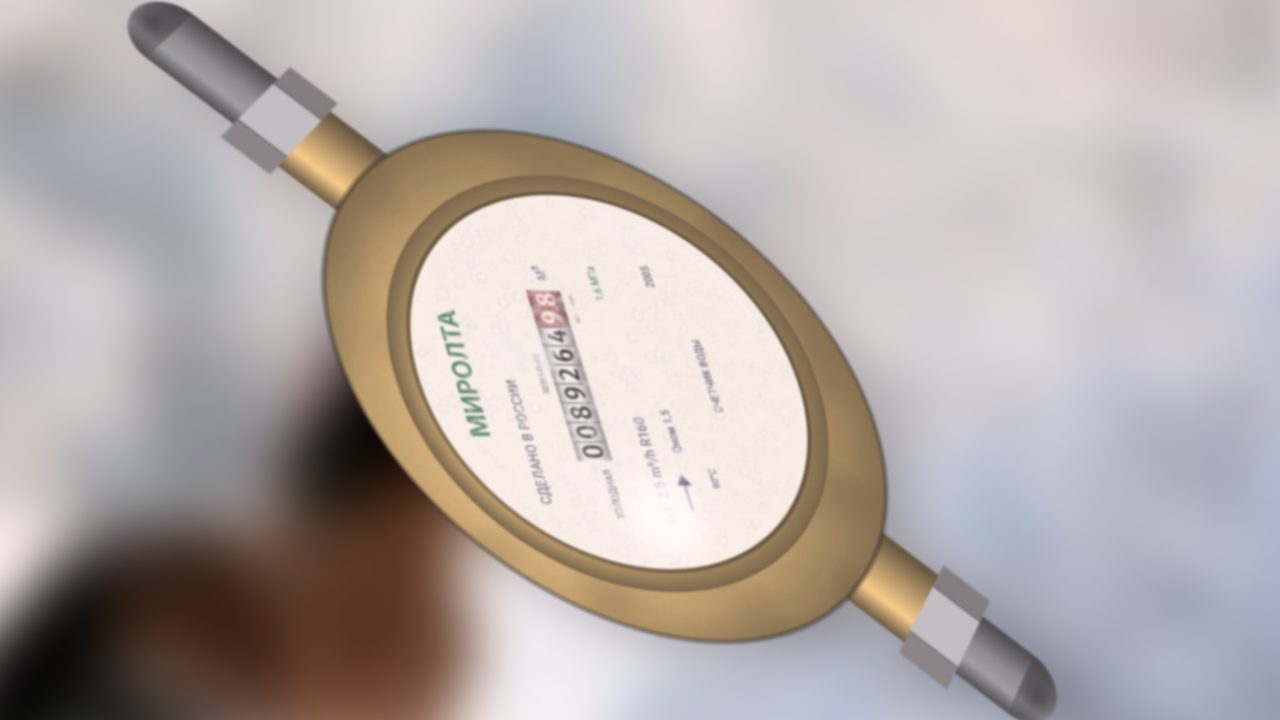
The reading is {"value": 89264.98, "unit": "m³"}
